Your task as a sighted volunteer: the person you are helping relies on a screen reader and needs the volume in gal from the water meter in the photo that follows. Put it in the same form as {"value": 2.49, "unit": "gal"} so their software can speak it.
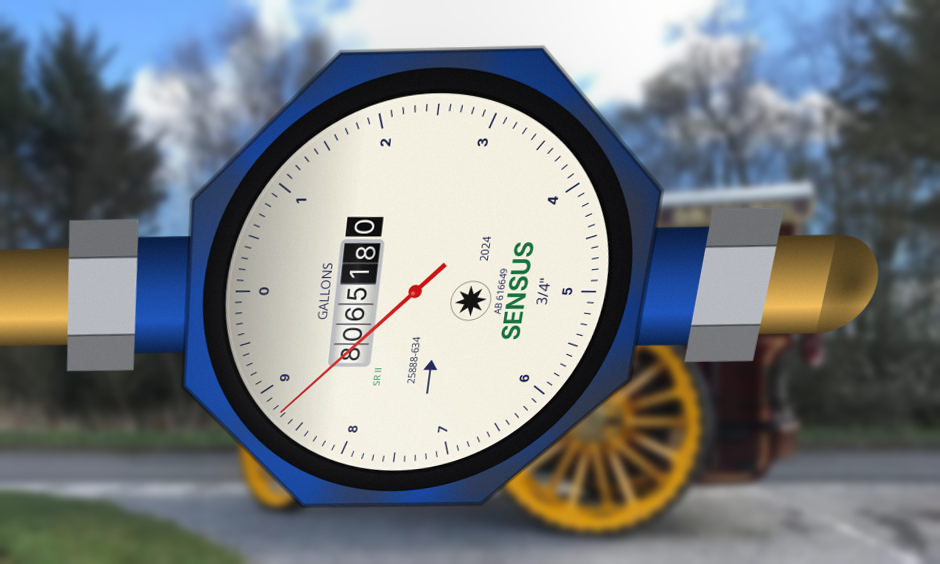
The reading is {"value": 8065178.7, "unit": "gal"}
